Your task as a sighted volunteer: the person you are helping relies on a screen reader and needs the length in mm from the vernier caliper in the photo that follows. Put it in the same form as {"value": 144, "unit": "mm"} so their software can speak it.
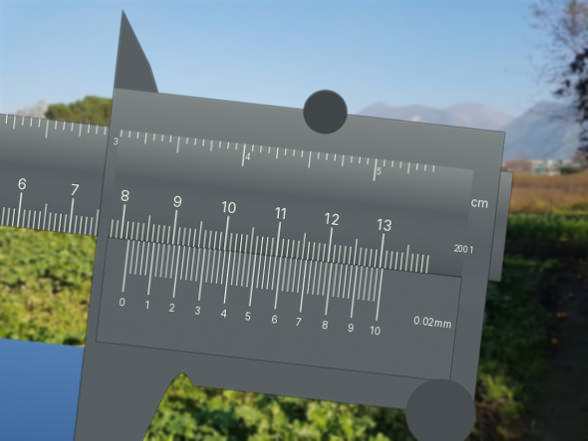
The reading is {"value": 81.5, "unit": "mm"}
